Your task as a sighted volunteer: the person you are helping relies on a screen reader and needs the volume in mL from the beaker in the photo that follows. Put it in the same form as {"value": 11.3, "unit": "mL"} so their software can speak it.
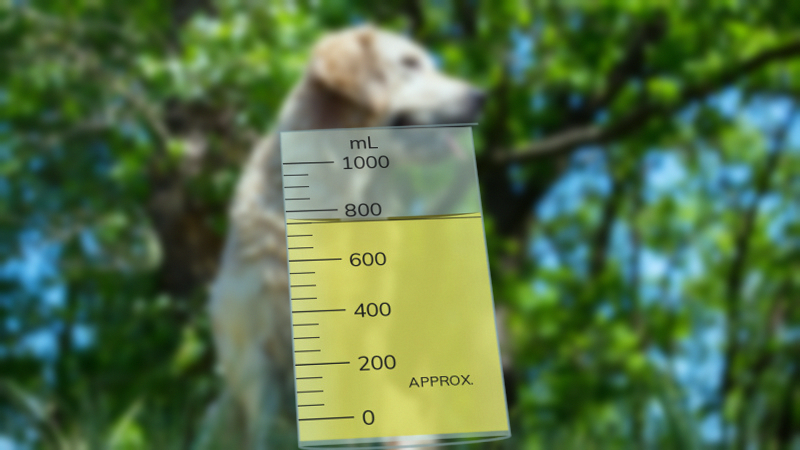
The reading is {"value": 750, "unit": "mL"}
